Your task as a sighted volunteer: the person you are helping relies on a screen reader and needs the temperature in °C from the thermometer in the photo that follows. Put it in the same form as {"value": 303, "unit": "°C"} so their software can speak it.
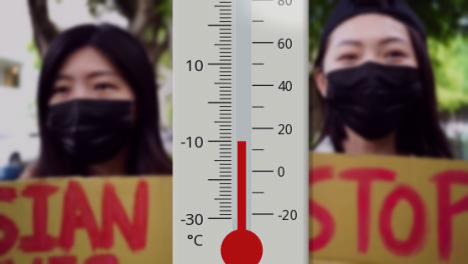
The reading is {"value": -10, "unit": "°C"}
